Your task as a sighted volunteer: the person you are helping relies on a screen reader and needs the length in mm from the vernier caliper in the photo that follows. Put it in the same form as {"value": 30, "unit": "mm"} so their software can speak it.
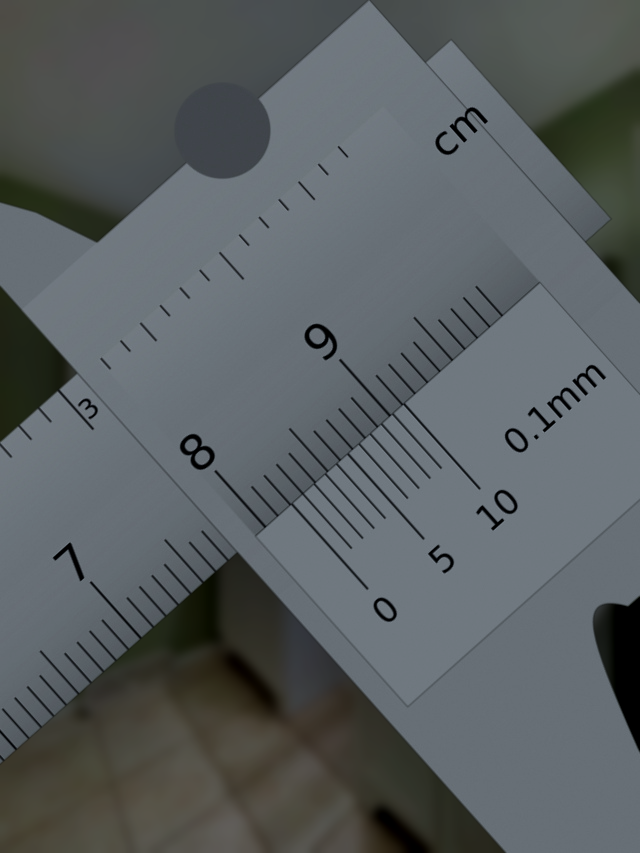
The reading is {"value": 82.1, "unit": "mm"}
